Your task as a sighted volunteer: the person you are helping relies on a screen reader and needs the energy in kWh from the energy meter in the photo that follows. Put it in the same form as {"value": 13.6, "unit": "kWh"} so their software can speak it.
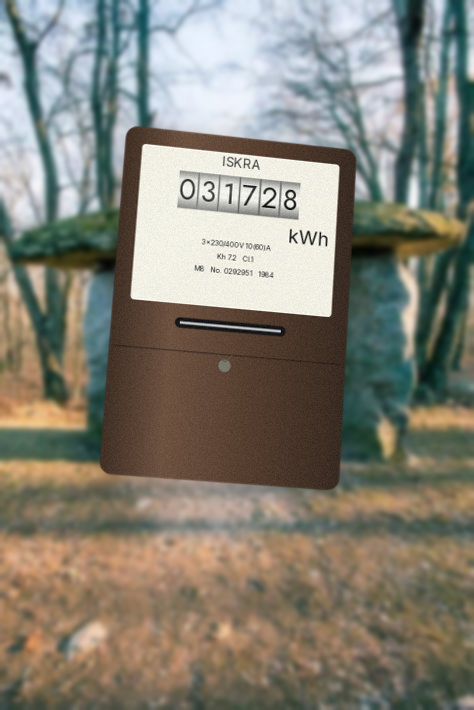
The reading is {"value": 31728, "unit": "kWh"}
